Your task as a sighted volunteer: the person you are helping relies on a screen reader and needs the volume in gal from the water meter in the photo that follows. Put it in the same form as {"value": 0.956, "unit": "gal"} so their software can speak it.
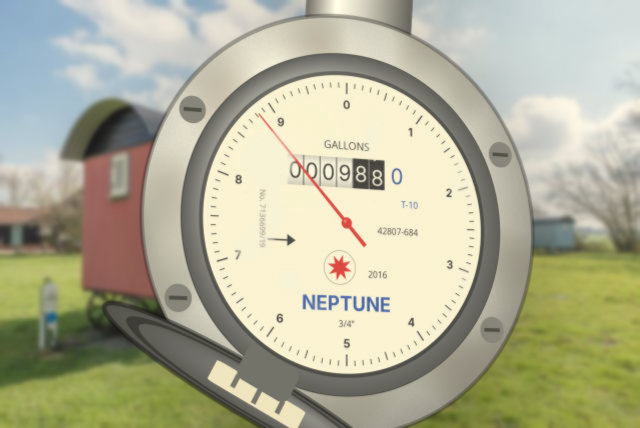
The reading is {"value": 9878.8, "unit": "gal"}
